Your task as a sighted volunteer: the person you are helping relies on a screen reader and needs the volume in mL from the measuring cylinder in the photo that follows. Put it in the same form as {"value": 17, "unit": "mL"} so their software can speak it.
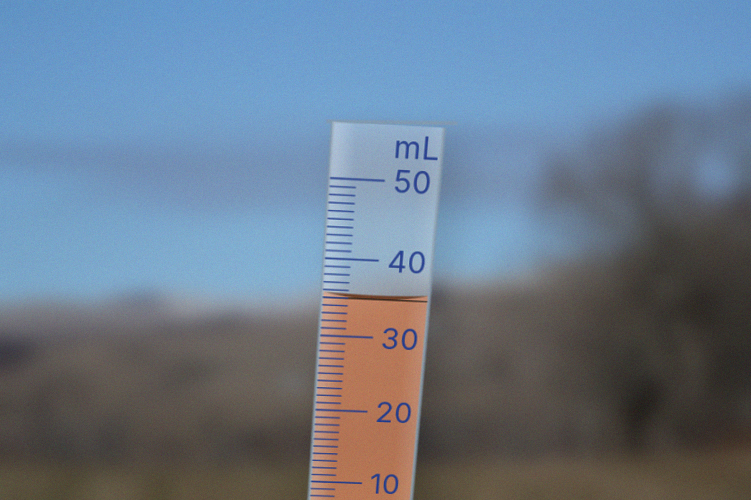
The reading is {"value": 35, "unit": "mL"}
